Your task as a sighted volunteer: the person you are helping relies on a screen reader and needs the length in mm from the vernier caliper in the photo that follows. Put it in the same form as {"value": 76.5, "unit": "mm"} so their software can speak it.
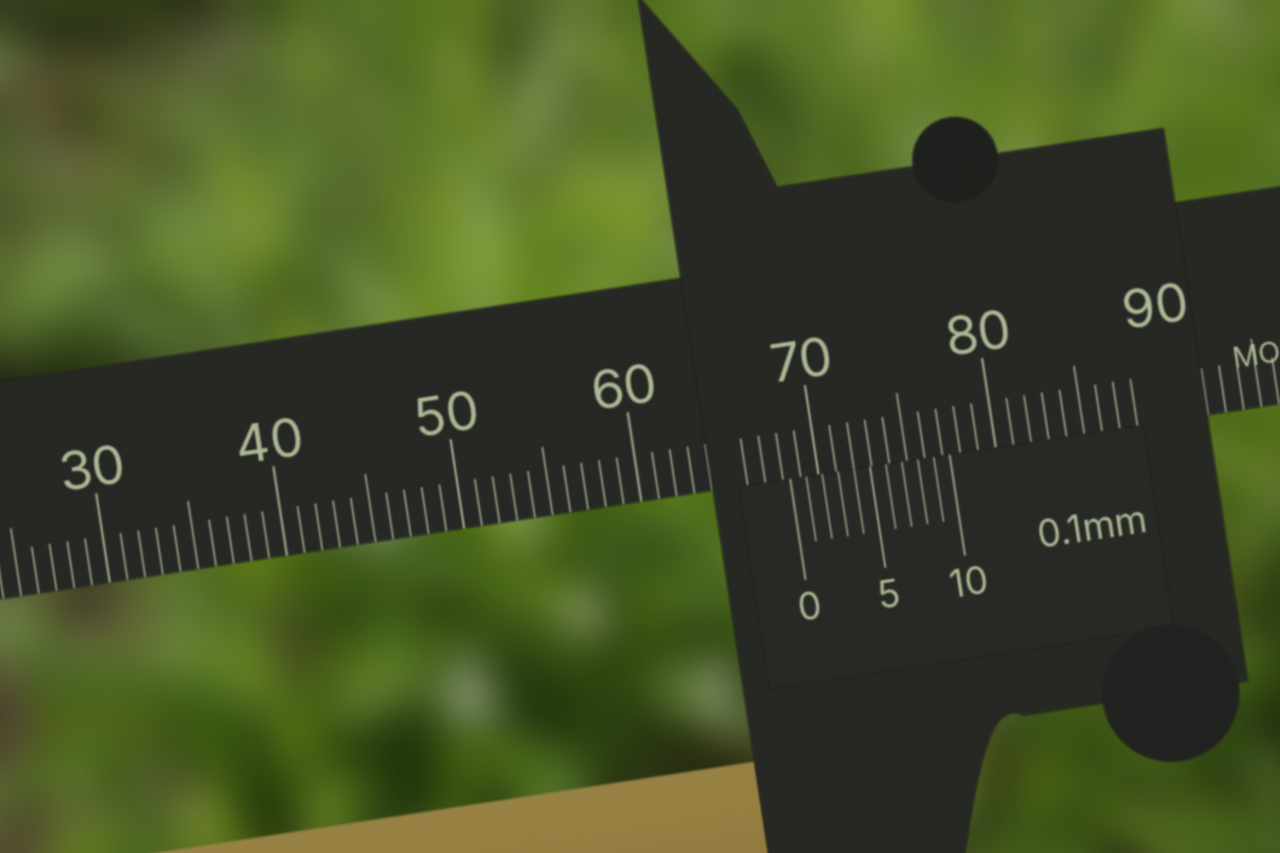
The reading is {"value": 68.4, "unit": "mm"}
